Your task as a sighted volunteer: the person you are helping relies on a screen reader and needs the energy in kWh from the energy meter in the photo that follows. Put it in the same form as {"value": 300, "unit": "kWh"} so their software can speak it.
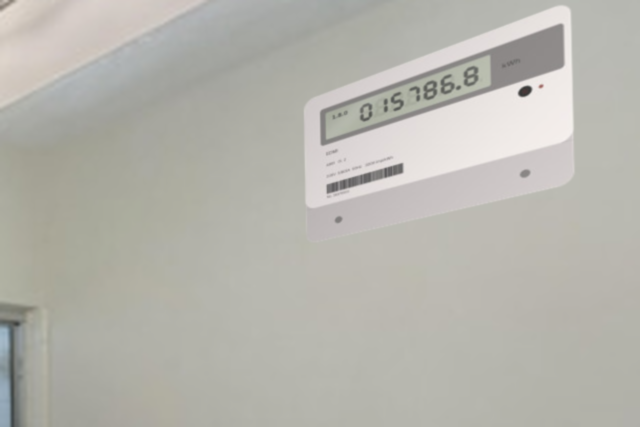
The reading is {"value": 15786.8, "unit": "kWh"}
